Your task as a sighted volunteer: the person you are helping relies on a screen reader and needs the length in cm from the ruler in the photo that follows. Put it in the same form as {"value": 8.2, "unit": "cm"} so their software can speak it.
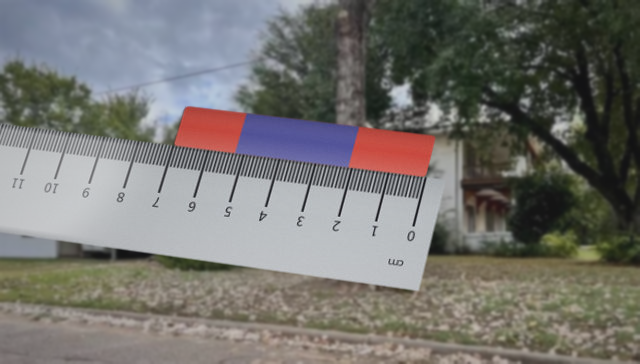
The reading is {"value": 7, "unit": "cm"}
